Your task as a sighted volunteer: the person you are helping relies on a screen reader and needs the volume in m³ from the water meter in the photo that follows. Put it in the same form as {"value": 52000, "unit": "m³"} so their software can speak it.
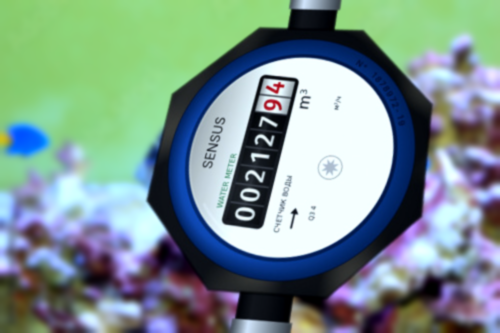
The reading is {"value": 2127.94, "unit": "m³"}
